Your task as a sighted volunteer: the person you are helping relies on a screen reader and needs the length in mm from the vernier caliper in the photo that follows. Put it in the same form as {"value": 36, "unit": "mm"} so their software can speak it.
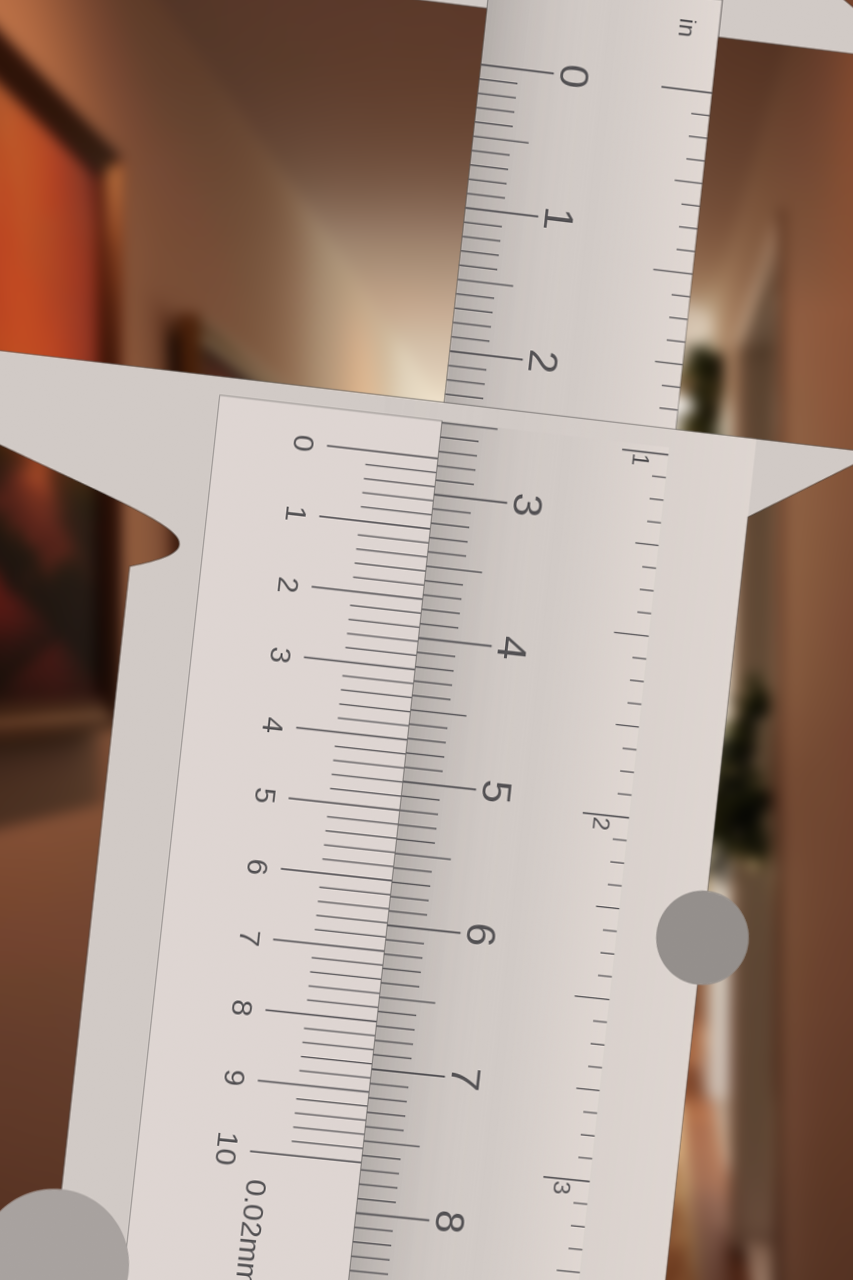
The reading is {"value": 27.5, "unit": "mm"}
